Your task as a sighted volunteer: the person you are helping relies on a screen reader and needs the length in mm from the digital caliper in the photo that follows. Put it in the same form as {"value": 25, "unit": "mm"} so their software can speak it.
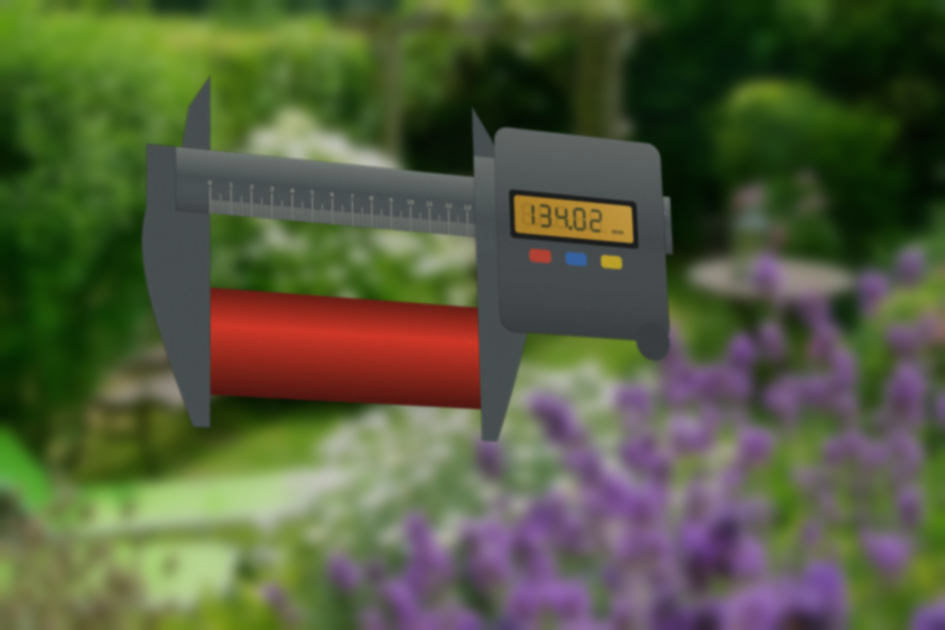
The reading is {"value": 134.02, "unit": "mm"}
